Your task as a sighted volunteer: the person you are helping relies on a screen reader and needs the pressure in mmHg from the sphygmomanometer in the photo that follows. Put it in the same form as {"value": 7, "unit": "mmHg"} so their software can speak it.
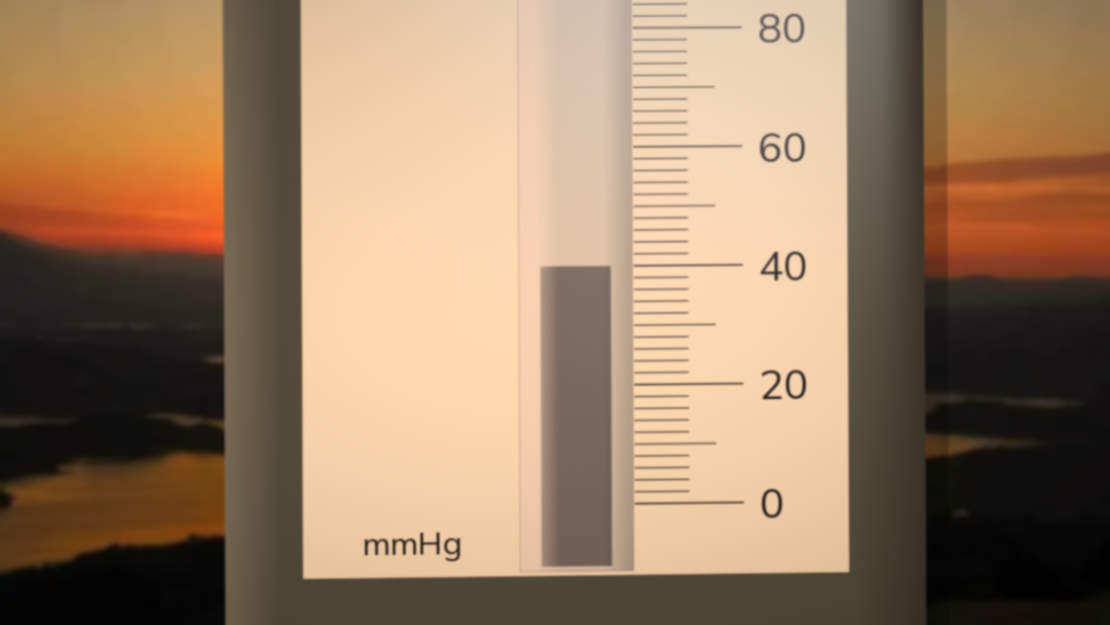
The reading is {"value": 40, "unit": "mmHg"}
